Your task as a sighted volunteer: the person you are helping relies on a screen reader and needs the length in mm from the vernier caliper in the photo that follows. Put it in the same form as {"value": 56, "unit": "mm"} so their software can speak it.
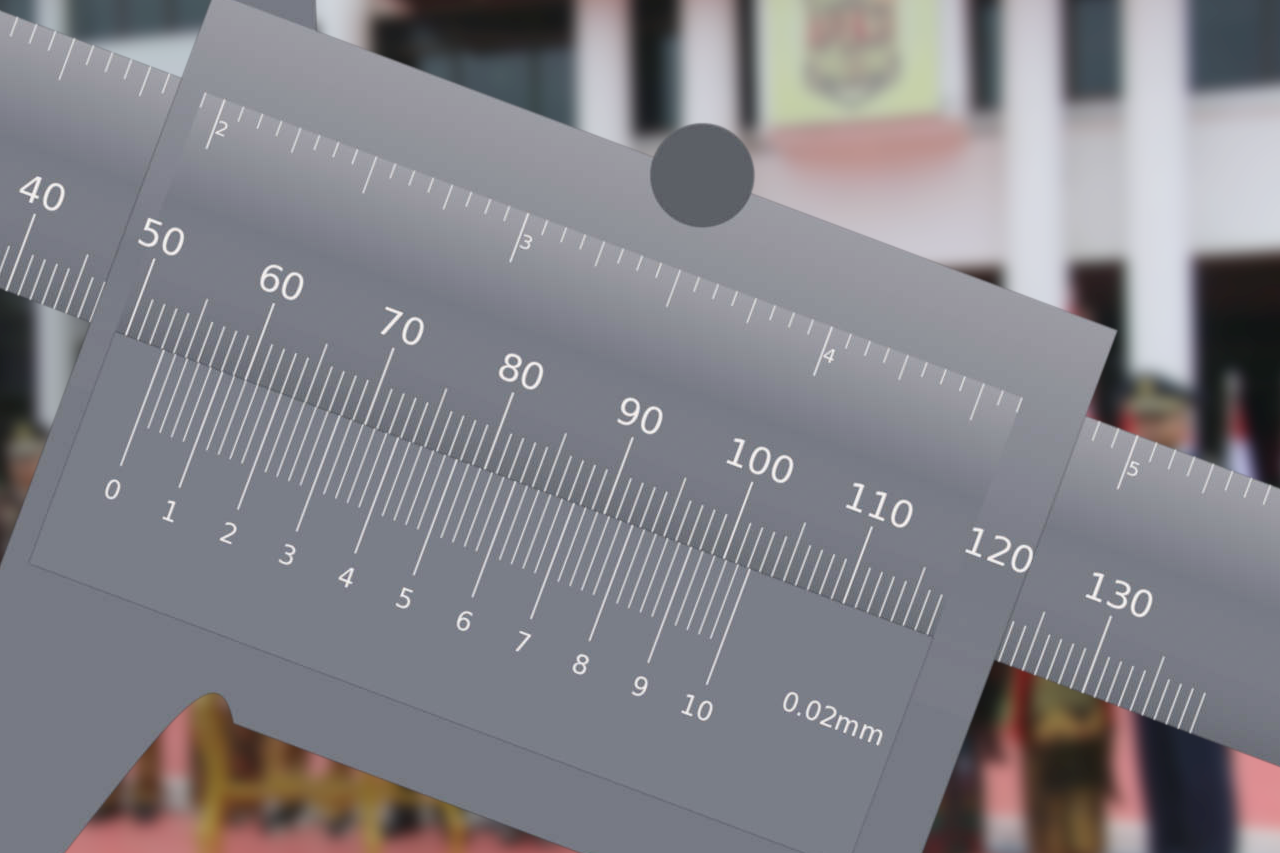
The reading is {"value": 53.2, "unit": "mm"}
